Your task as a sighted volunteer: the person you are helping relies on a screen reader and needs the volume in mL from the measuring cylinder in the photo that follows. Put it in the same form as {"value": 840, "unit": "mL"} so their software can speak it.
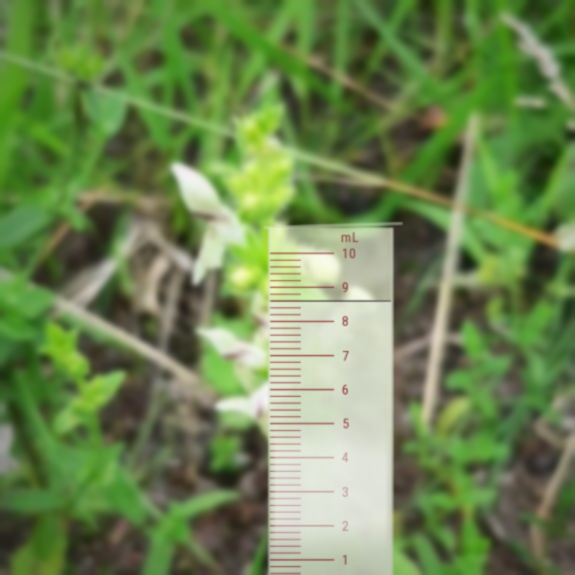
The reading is {"value": 8.6, "unit": "mL"}
